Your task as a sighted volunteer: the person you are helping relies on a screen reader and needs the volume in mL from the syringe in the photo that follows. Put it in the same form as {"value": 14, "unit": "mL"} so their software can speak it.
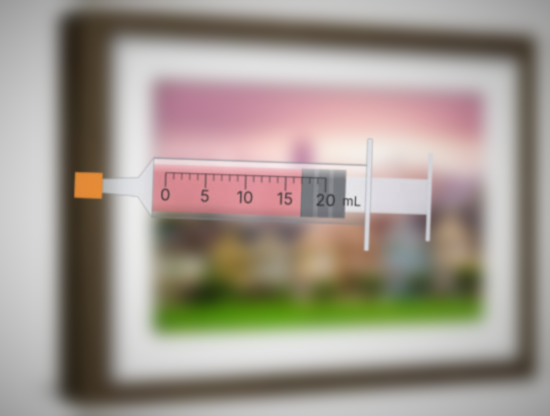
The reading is {"value": 17, "unit": "mL"}
